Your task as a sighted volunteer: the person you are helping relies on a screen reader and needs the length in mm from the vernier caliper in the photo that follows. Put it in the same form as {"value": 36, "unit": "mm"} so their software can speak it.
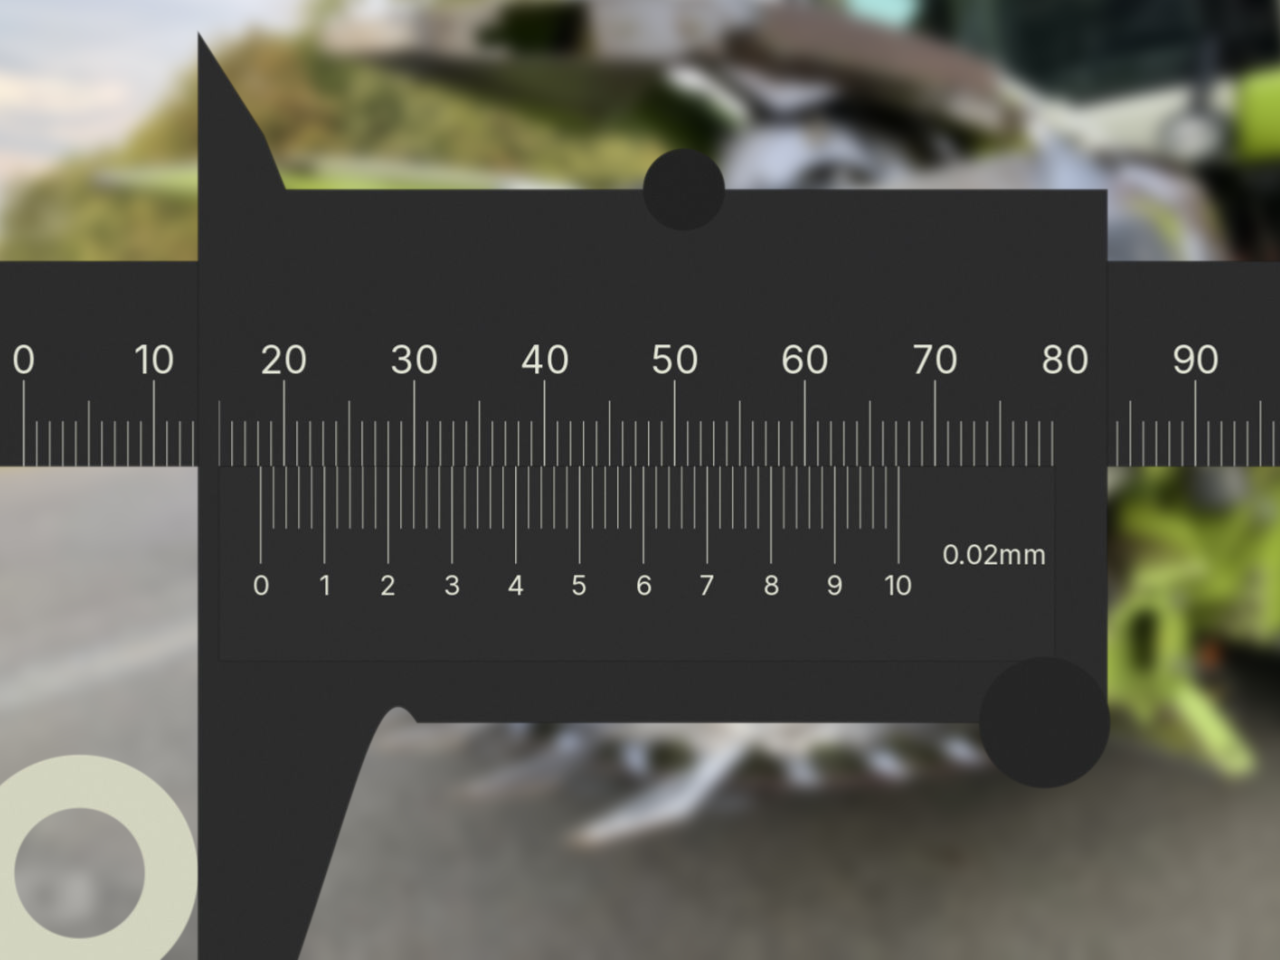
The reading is {"value": 18.2, "unit": "mm"}
